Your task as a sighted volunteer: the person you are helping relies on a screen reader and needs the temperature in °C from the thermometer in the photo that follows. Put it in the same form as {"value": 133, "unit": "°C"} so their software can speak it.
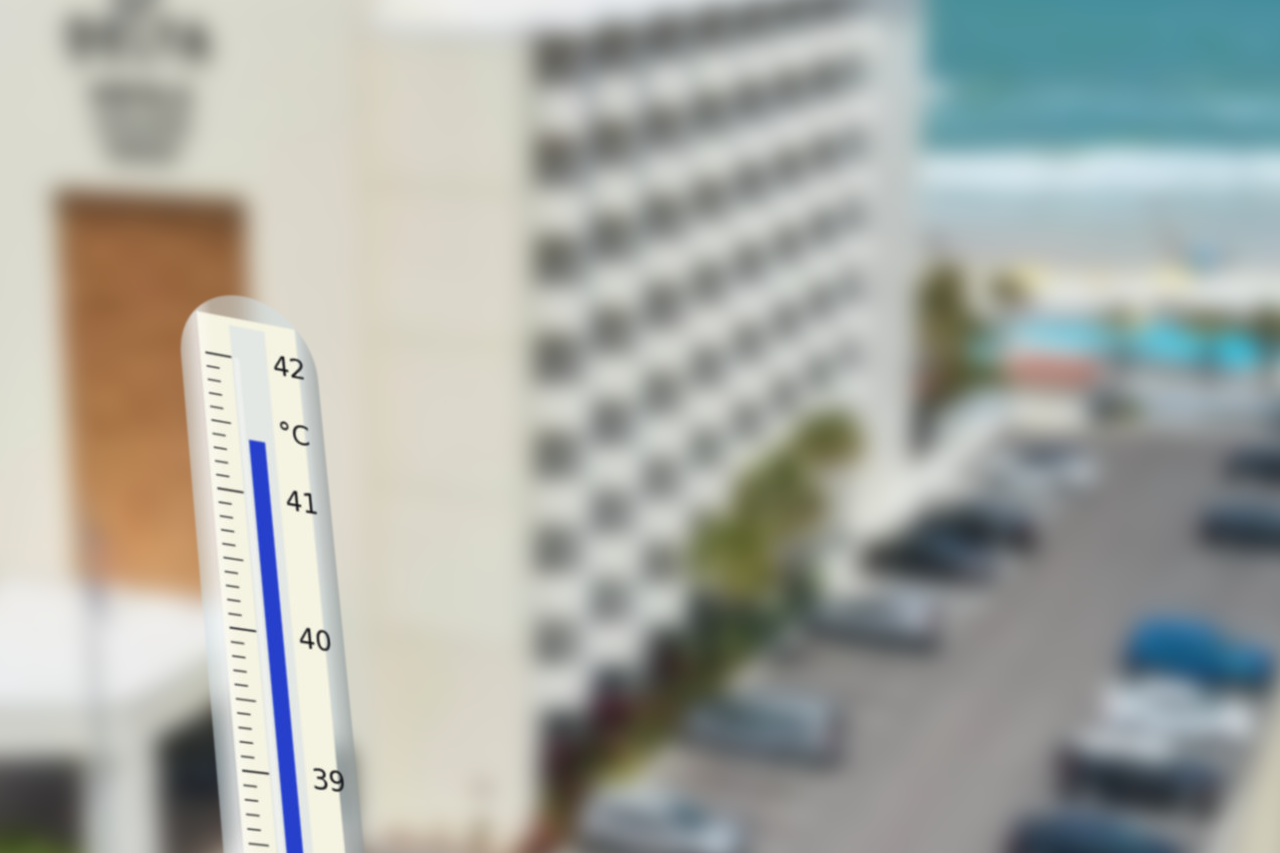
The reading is {"value": 41.4, "unit": "°C"}
